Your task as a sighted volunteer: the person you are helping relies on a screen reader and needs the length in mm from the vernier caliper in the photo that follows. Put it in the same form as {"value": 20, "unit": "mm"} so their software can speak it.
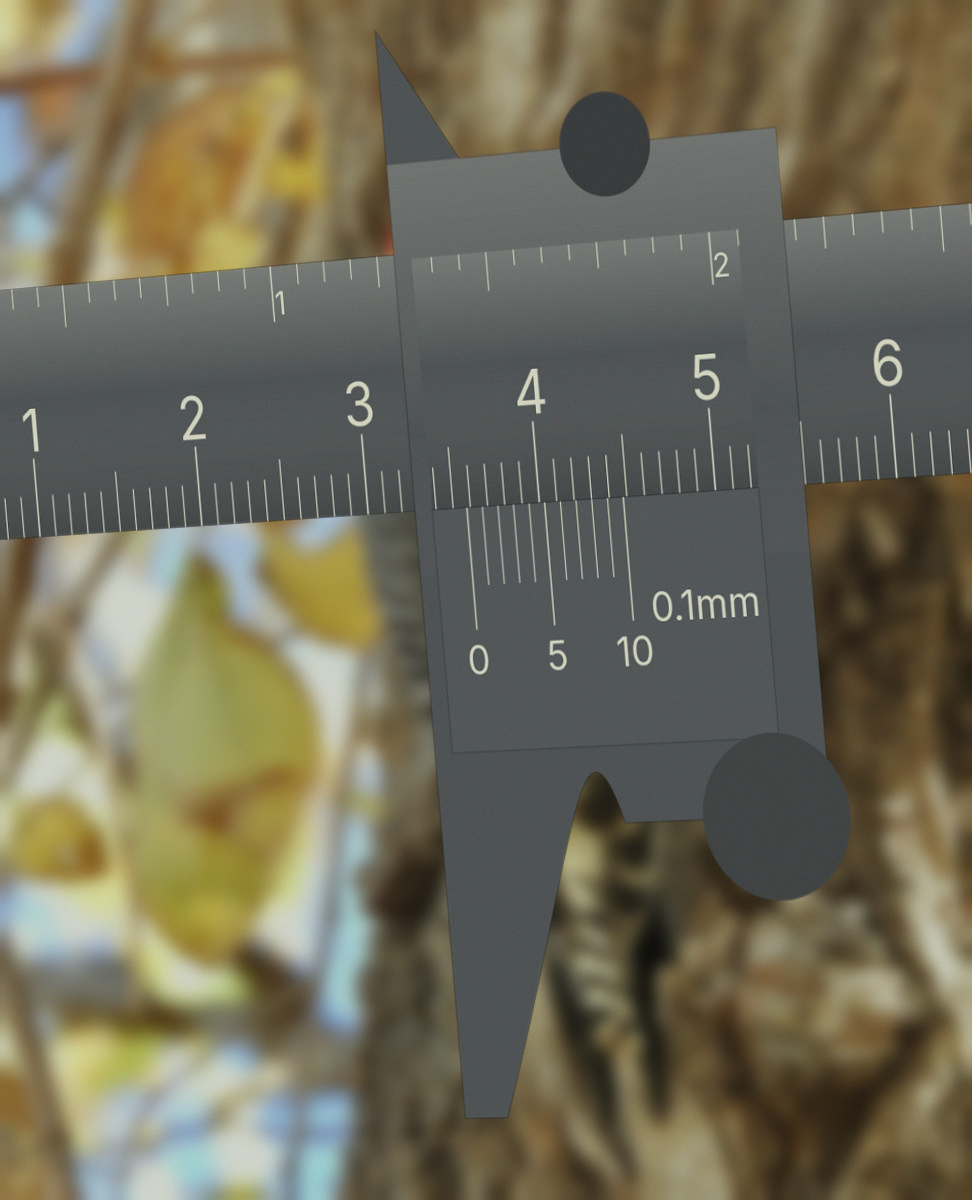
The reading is {"value": 35.8, "unit": "mm"}
